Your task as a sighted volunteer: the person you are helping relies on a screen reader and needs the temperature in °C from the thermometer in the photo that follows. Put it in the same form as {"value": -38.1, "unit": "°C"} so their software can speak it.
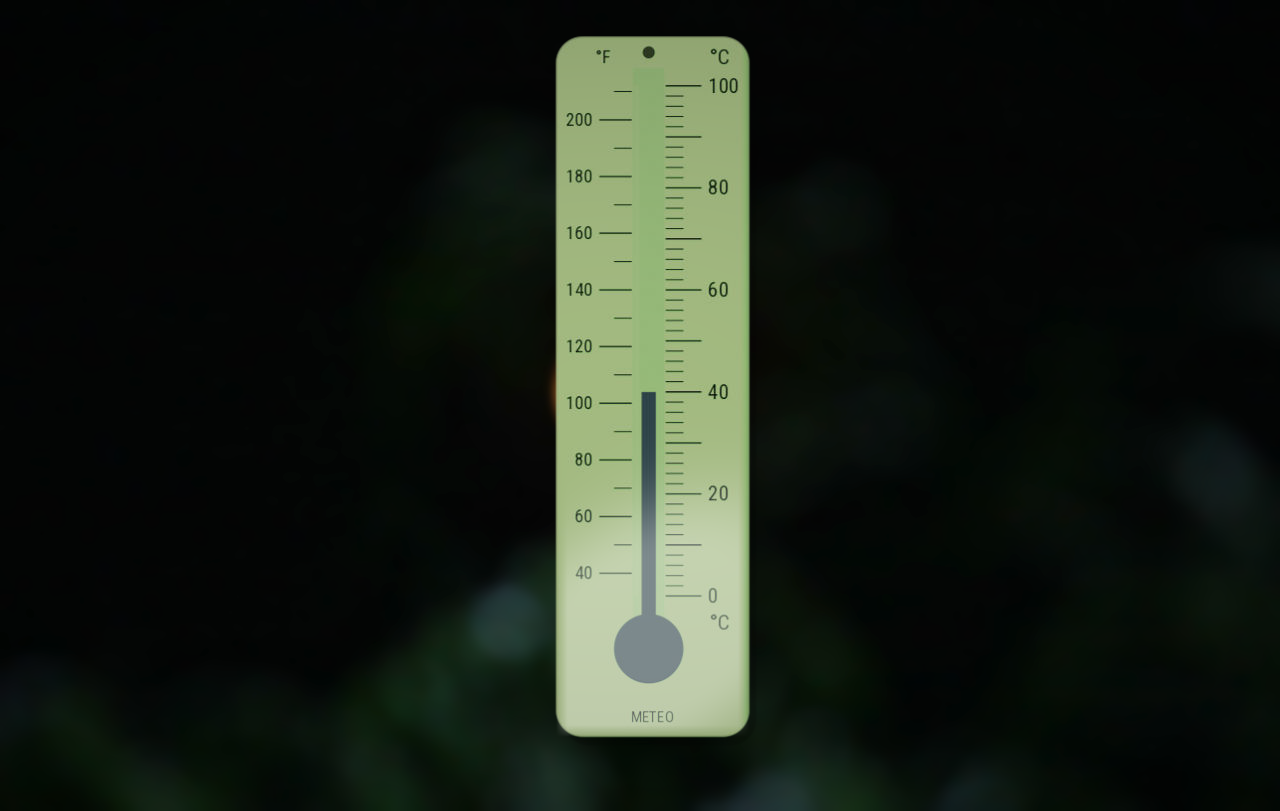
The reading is {"value": 40, "unit": "°C"}
